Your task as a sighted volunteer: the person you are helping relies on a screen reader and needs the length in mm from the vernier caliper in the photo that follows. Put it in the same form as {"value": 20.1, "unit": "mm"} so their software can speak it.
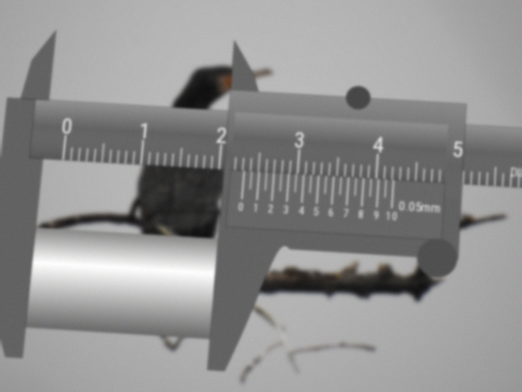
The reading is {"value": 23.2, "unit": "mm"}
